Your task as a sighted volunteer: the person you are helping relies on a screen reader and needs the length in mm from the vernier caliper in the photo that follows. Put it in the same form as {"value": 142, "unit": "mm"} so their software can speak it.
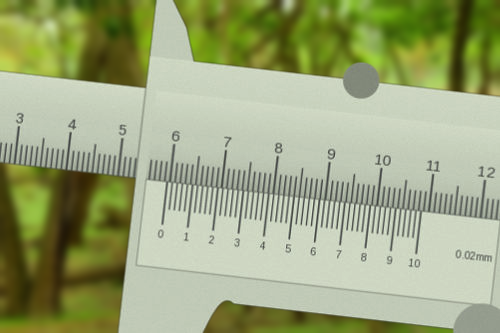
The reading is {"value": 59.5, "unit": "mm"}
